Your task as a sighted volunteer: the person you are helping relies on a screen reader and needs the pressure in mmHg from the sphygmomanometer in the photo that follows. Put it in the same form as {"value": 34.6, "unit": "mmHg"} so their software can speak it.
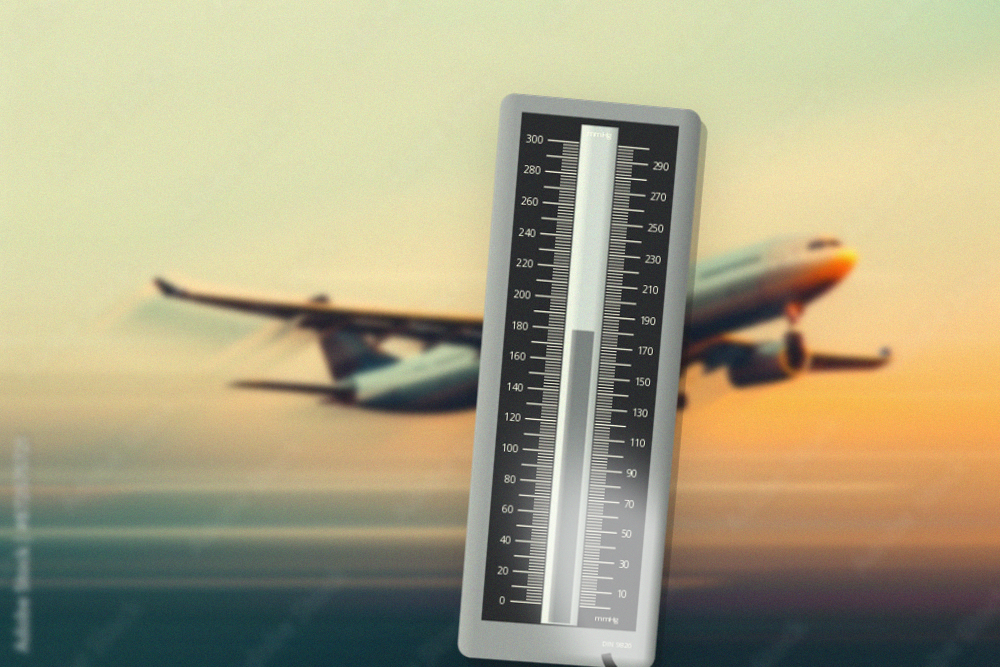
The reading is {"value": 180, "unit": "mmHg"}
